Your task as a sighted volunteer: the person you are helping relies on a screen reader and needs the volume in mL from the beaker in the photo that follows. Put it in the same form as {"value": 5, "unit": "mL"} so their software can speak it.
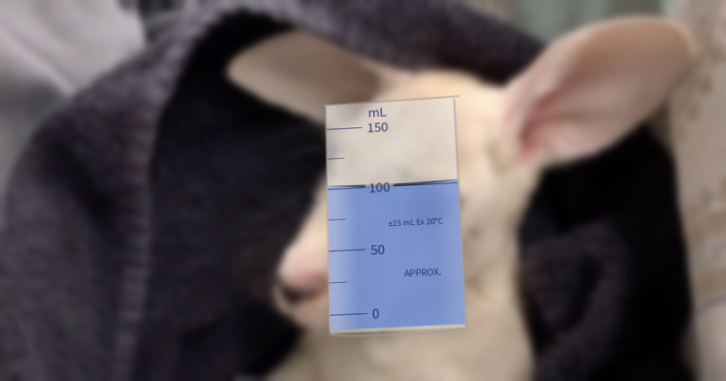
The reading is {"value": 100, "unit": "mL"}
